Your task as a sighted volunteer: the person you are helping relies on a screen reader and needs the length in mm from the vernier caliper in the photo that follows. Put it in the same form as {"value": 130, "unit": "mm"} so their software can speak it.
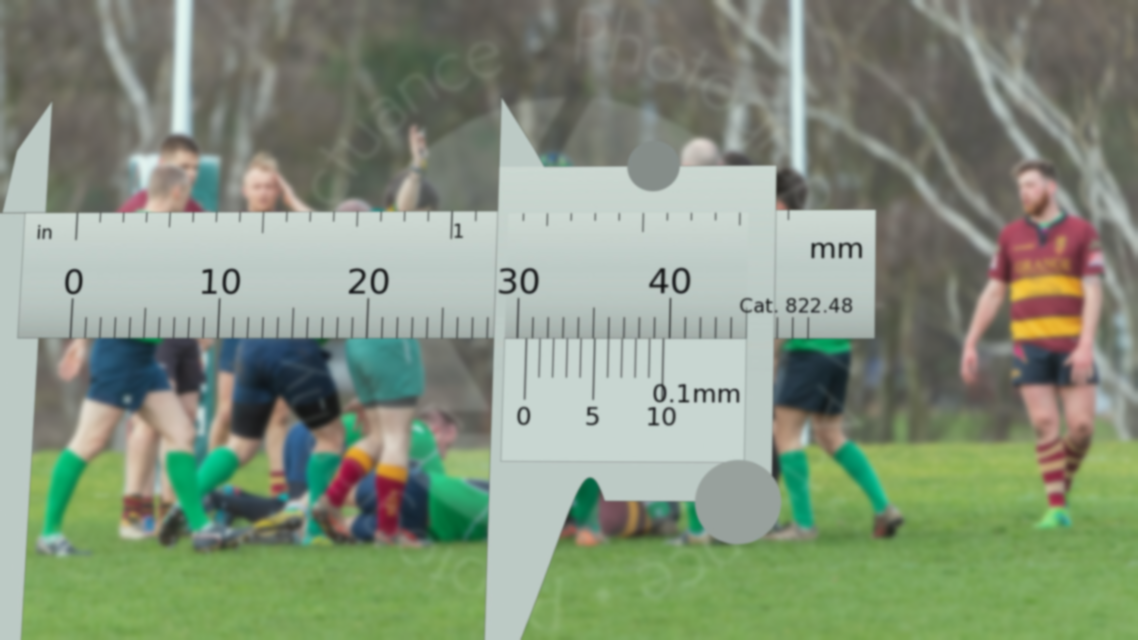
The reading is {"value": 30.6, "unit": "mm"}
